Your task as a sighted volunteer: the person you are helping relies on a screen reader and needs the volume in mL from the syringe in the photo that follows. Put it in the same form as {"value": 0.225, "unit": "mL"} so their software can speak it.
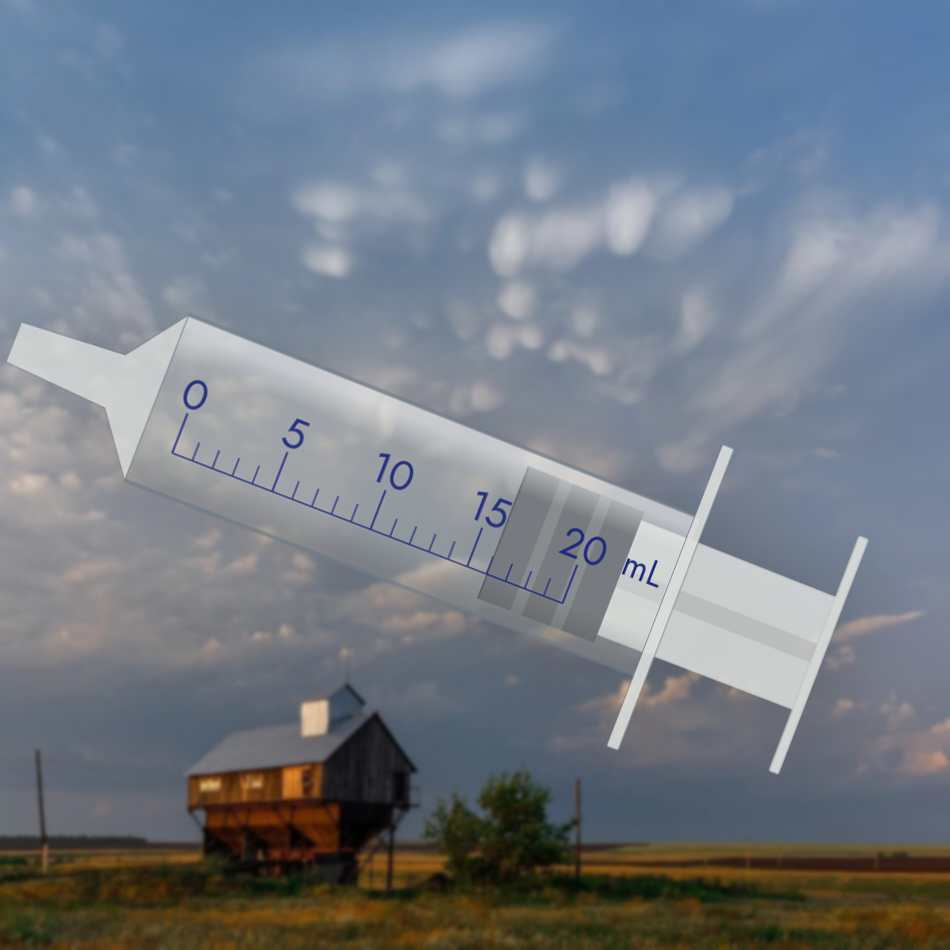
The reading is {"value": 16, "unit": "mL"}
